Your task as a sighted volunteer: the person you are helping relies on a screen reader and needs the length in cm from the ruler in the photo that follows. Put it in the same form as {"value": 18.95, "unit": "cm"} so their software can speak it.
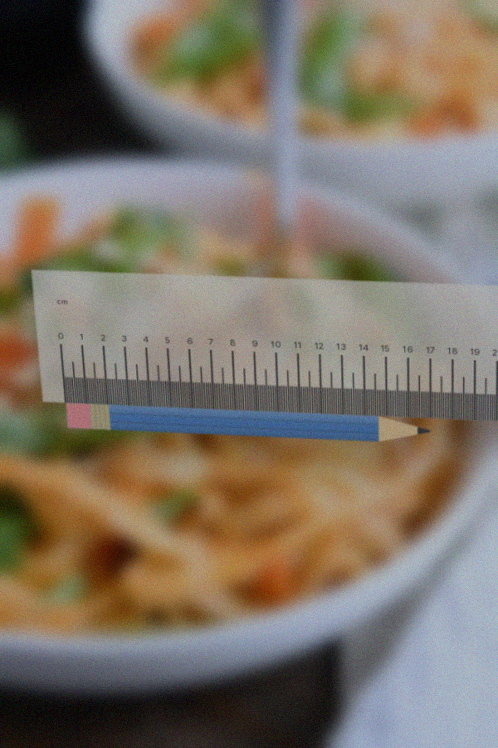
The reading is {"value": 17, "unit": "cm"}
